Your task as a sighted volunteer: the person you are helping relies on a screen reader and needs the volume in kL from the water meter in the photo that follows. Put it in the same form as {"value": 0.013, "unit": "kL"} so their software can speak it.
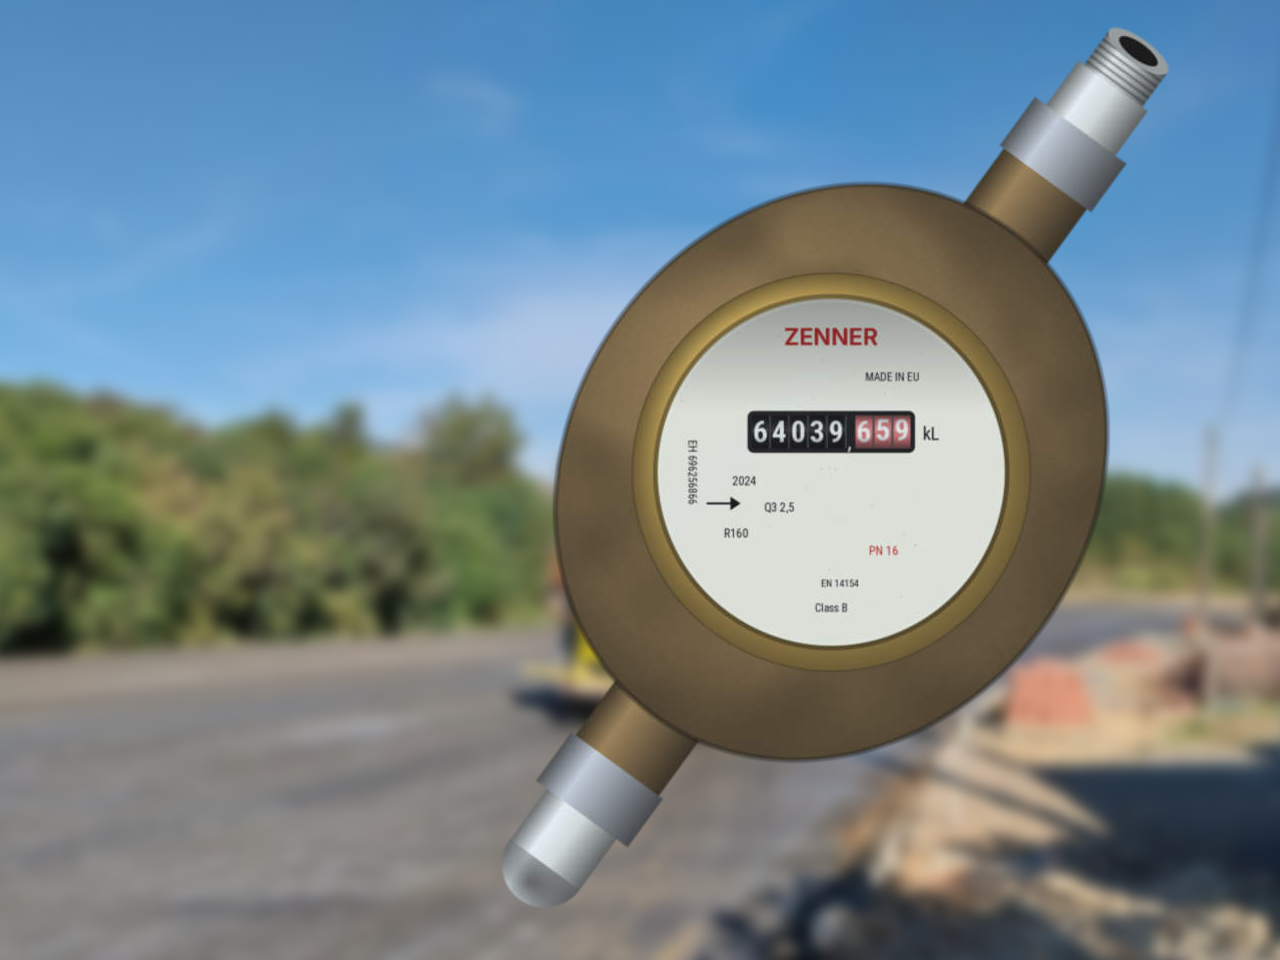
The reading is {"value": 64039.659, "unit": "kL"}
